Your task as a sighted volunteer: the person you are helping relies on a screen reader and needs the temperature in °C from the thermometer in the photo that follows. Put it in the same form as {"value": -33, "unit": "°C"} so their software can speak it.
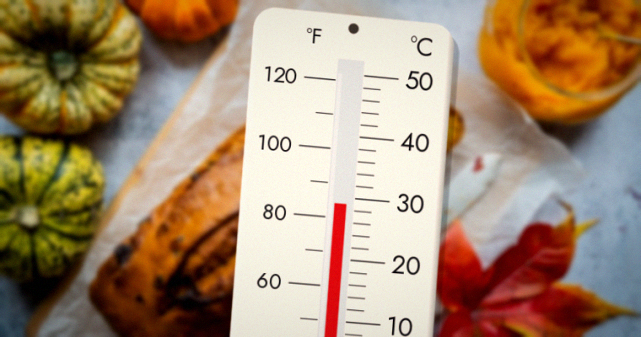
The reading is {"value": 29, "unit": "°C"}
